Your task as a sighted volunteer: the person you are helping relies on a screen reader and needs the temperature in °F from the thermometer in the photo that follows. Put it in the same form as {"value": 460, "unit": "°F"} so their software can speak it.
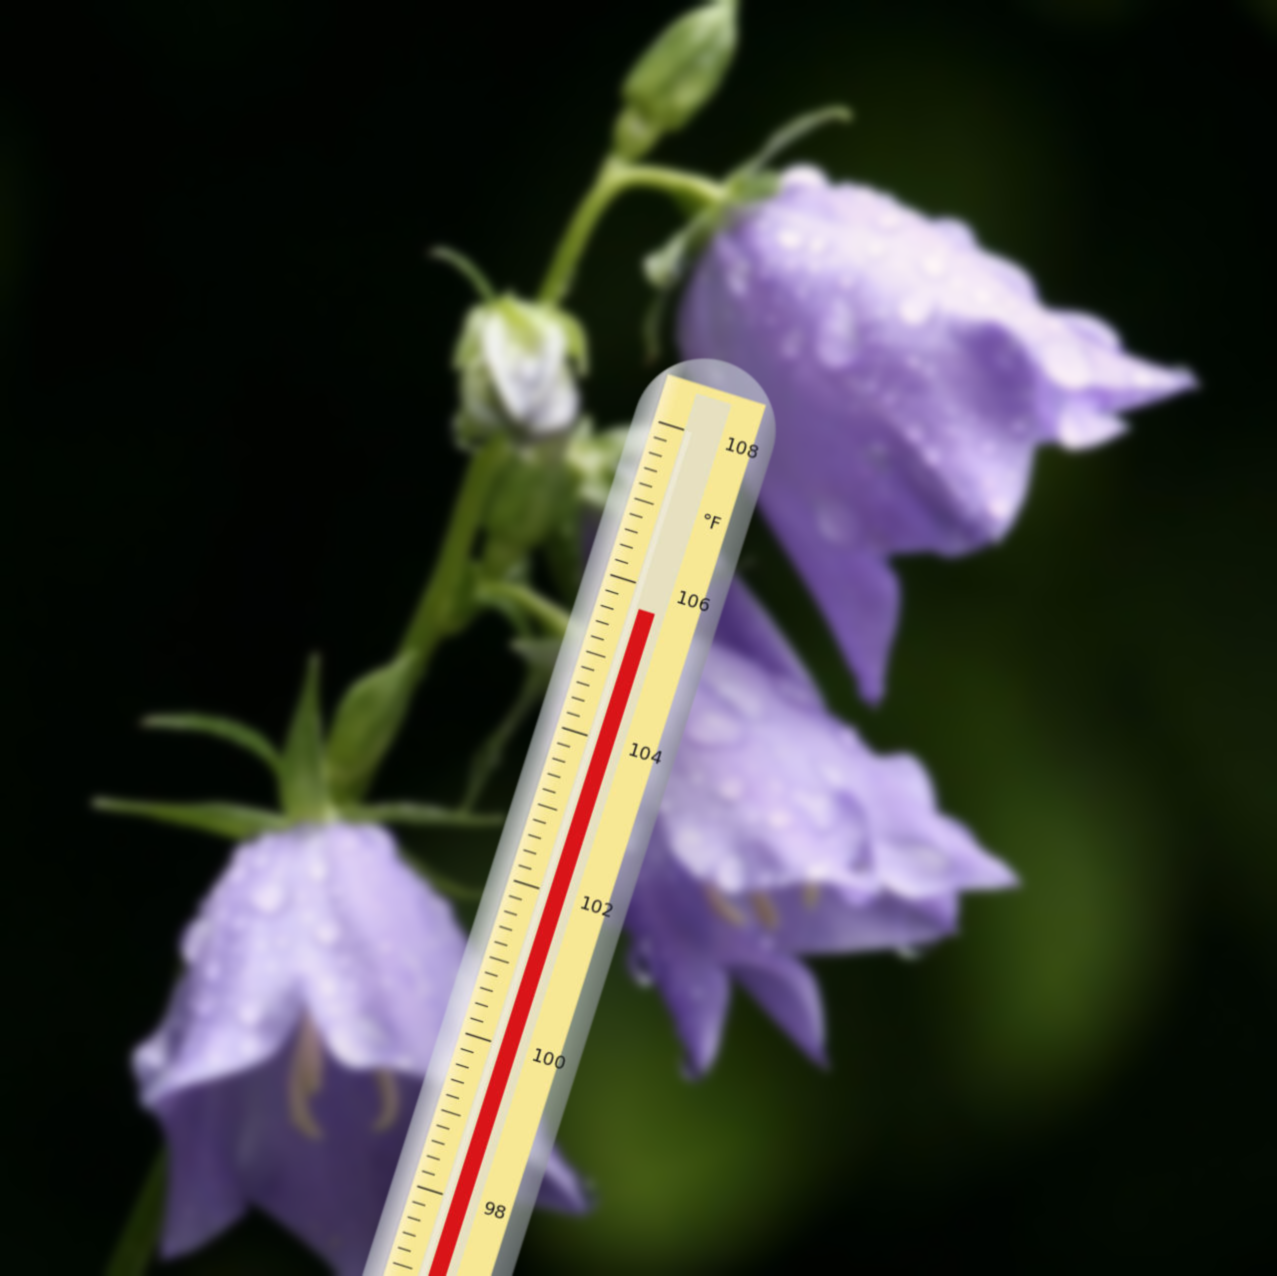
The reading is {"value": 105.7, "unit": "°F"}
